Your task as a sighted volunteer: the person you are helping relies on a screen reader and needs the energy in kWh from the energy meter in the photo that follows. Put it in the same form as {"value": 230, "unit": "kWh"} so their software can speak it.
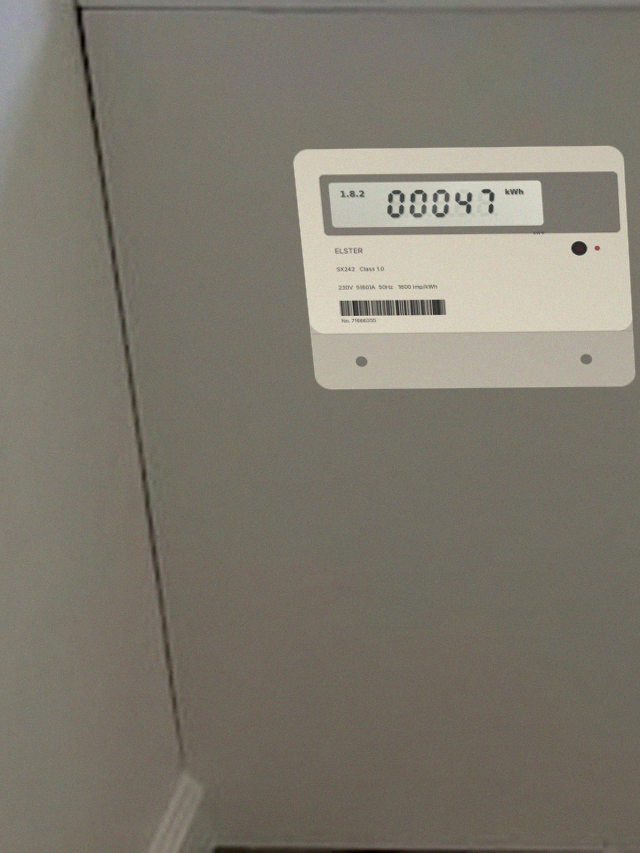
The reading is {"value": 47, "unit": "kWh"}
